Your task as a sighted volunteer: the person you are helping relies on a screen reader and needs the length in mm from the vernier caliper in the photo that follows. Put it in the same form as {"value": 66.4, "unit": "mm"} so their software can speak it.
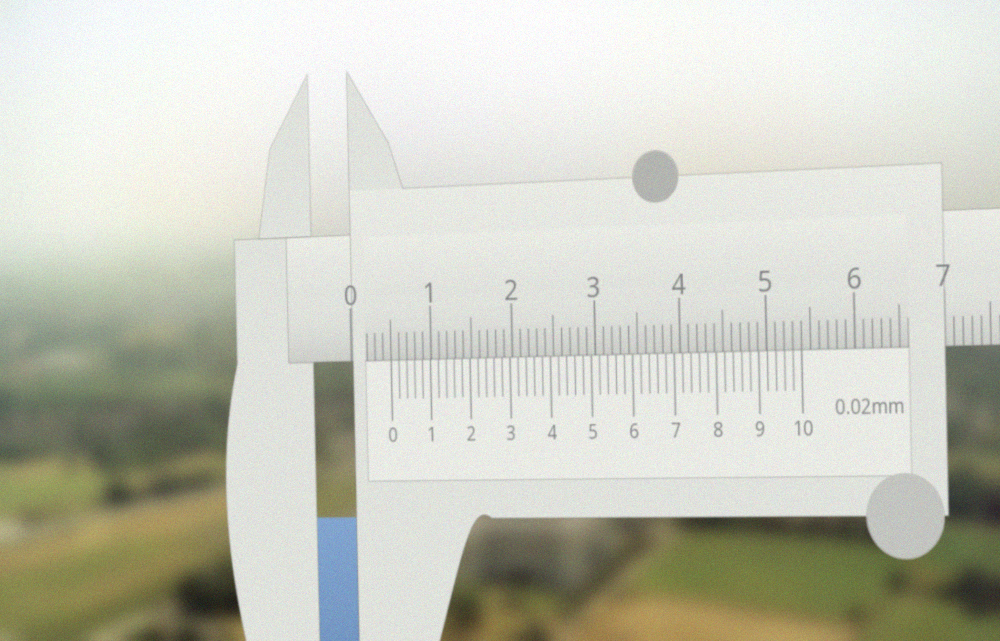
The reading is {"value": 5.0, "unit": "mm"}
